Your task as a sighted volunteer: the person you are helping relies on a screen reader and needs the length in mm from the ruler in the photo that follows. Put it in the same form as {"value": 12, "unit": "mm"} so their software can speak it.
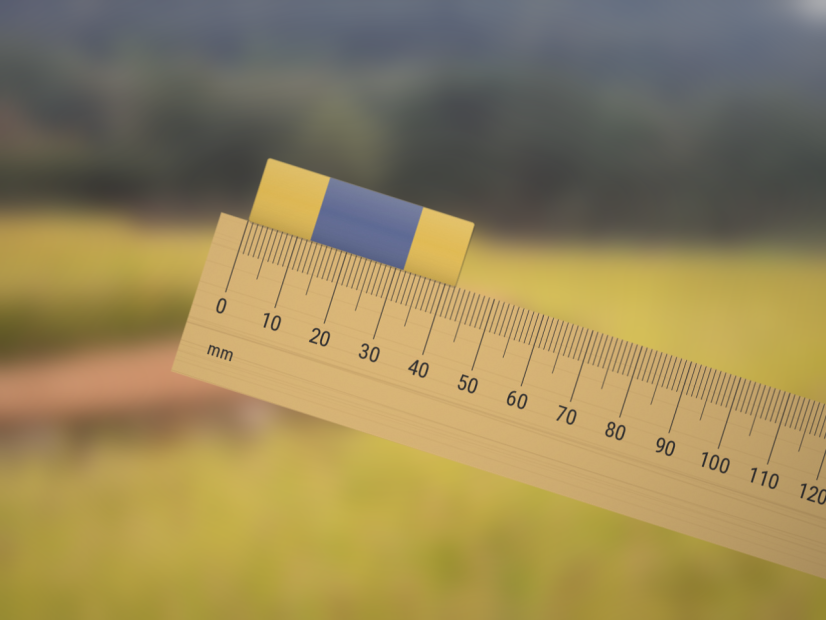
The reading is {"value": 42, "unit": "mm"}
